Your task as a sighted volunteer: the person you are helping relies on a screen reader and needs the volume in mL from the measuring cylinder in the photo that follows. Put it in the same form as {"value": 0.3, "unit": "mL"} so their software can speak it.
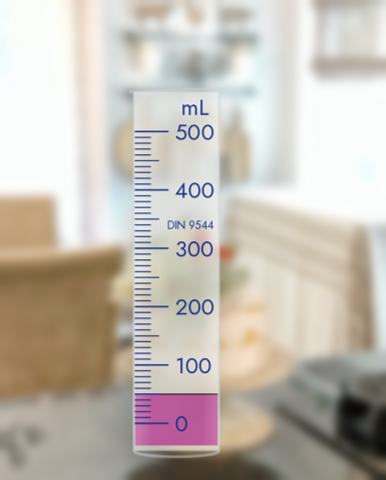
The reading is {"value": 50, "unit": "mL"}
